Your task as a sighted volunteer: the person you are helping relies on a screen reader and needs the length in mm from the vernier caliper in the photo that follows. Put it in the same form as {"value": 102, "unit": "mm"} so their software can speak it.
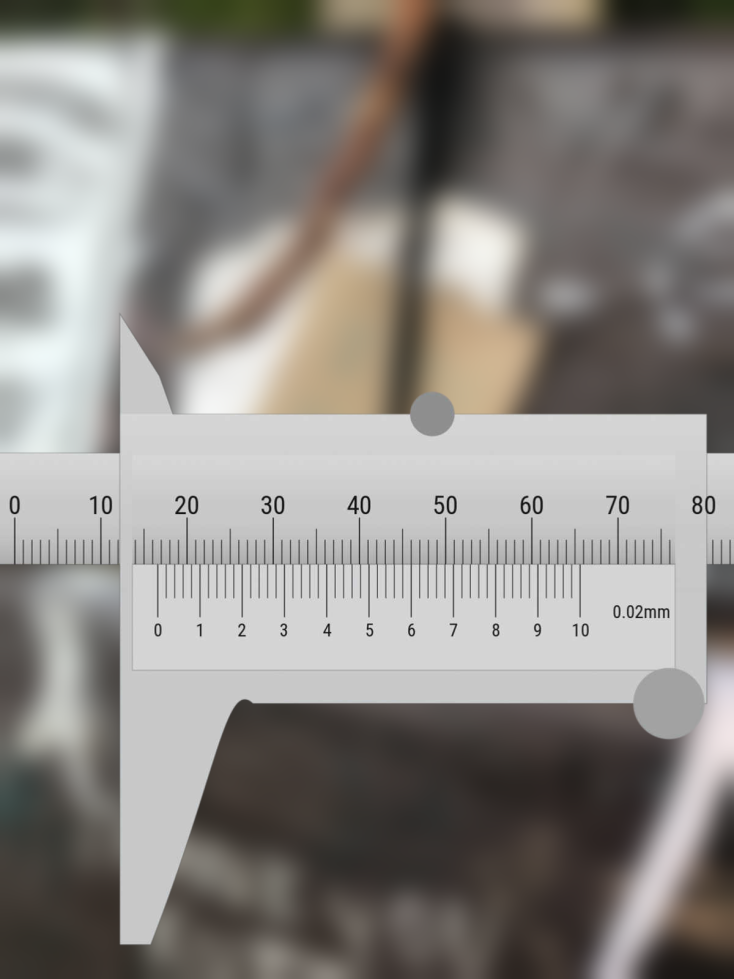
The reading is {"value": 16.6, "unit": "mm"}
